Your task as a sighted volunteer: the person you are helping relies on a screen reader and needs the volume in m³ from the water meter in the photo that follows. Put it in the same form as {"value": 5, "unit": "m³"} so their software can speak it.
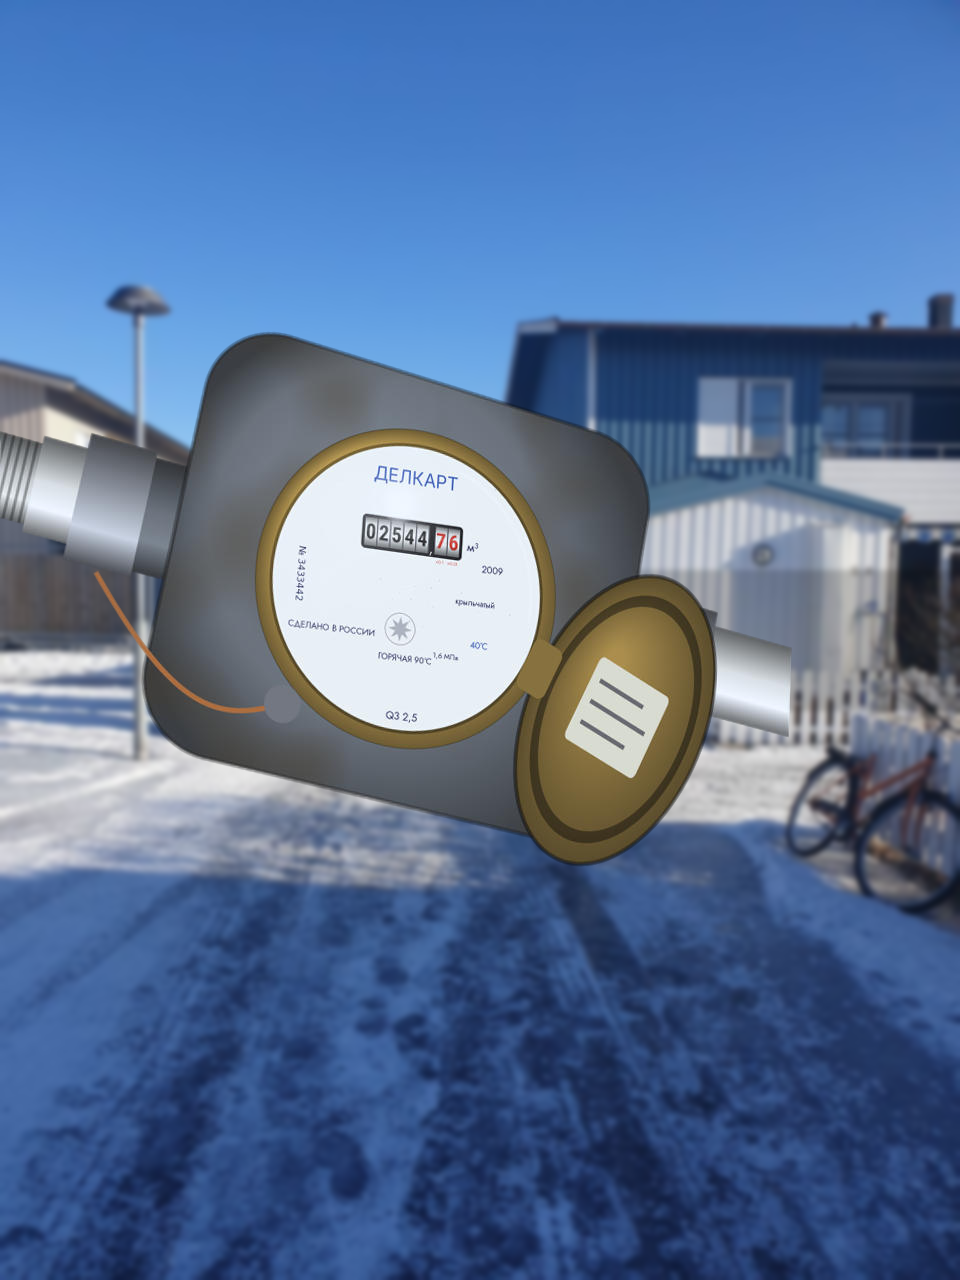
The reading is {"value": 2544.76, "unit": "m³"}
